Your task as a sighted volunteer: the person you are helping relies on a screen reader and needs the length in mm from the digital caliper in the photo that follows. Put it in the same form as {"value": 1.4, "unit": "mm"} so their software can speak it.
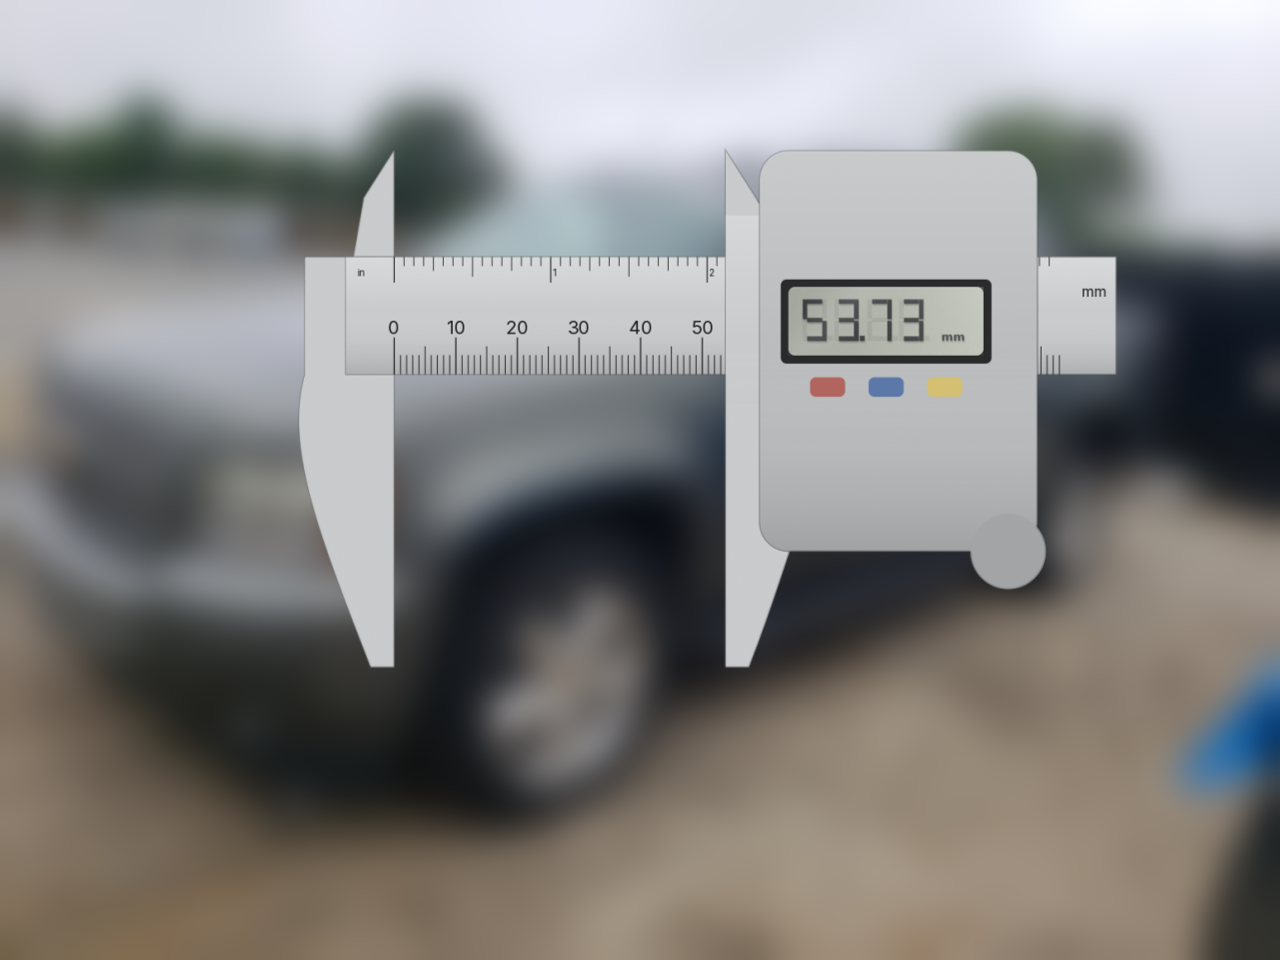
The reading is {"value": 53.73, "unit": "mm"}
